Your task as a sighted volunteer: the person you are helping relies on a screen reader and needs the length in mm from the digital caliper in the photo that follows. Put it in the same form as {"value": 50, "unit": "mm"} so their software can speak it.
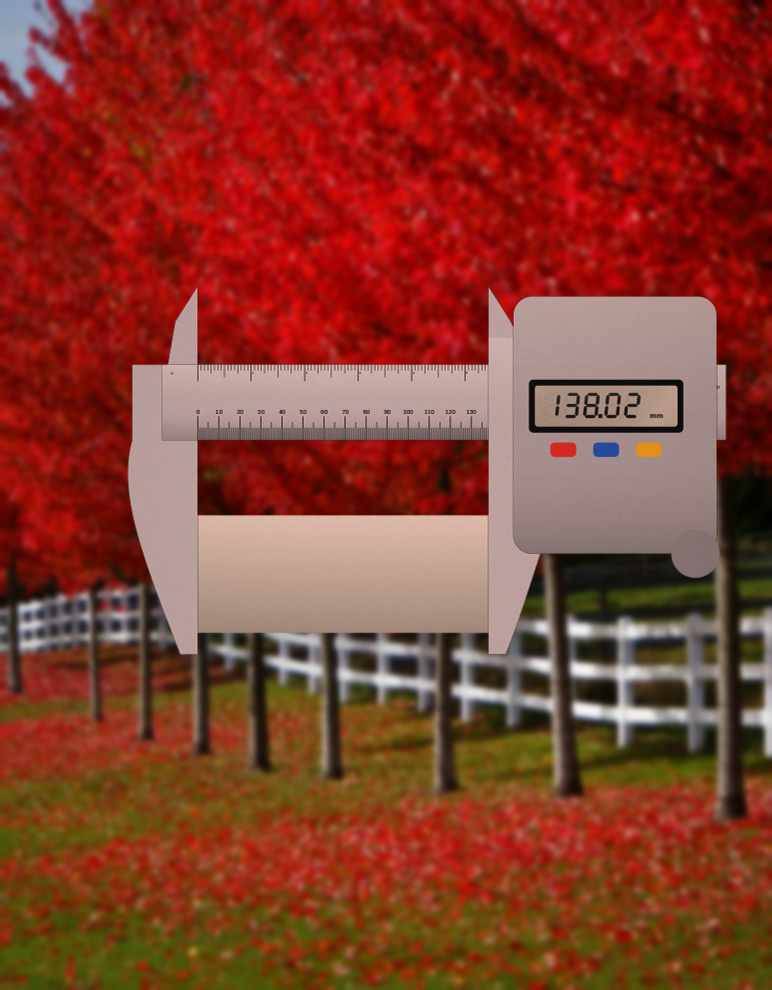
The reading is {"value": 138.02, "unit": "mm"}
